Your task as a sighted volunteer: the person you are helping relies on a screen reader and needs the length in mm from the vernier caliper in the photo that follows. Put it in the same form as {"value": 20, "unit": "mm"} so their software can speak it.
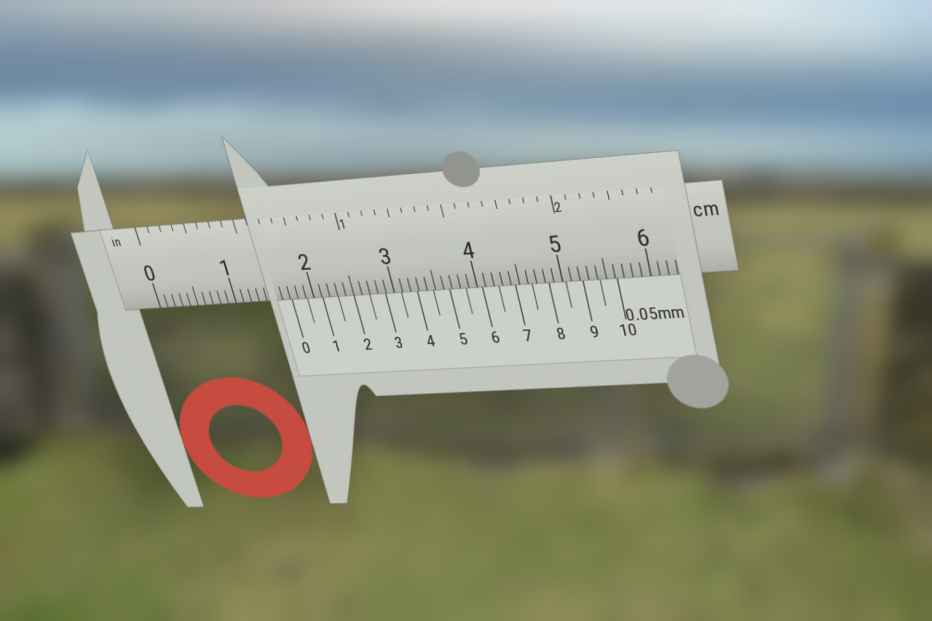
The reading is {"value": 17.2, "unit": "mm"}
